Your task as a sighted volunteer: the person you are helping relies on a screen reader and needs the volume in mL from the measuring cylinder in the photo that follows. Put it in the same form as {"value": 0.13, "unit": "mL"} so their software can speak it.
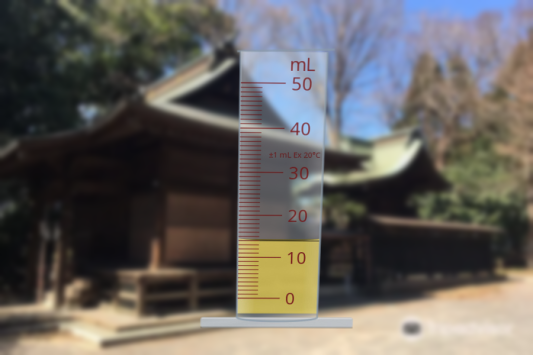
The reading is {"value": 14, "unit": "mL"}
